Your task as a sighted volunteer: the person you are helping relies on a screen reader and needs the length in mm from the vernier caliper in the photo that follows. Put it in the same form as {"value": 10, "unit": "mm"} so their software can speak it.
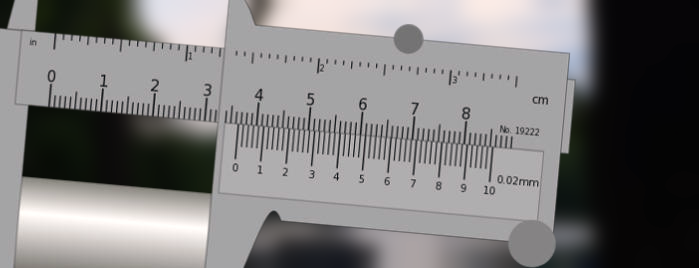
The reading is {"value": 36.5, "unit": "mm"}
